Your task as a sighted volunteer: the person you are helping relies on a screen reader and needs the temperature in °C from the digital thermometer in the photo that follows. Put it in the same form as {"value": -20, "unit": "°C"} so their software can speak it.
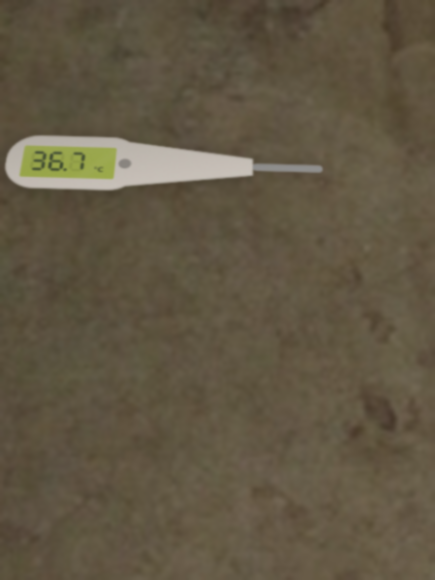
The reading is {"value": 36.7, "unit": "°C"}
